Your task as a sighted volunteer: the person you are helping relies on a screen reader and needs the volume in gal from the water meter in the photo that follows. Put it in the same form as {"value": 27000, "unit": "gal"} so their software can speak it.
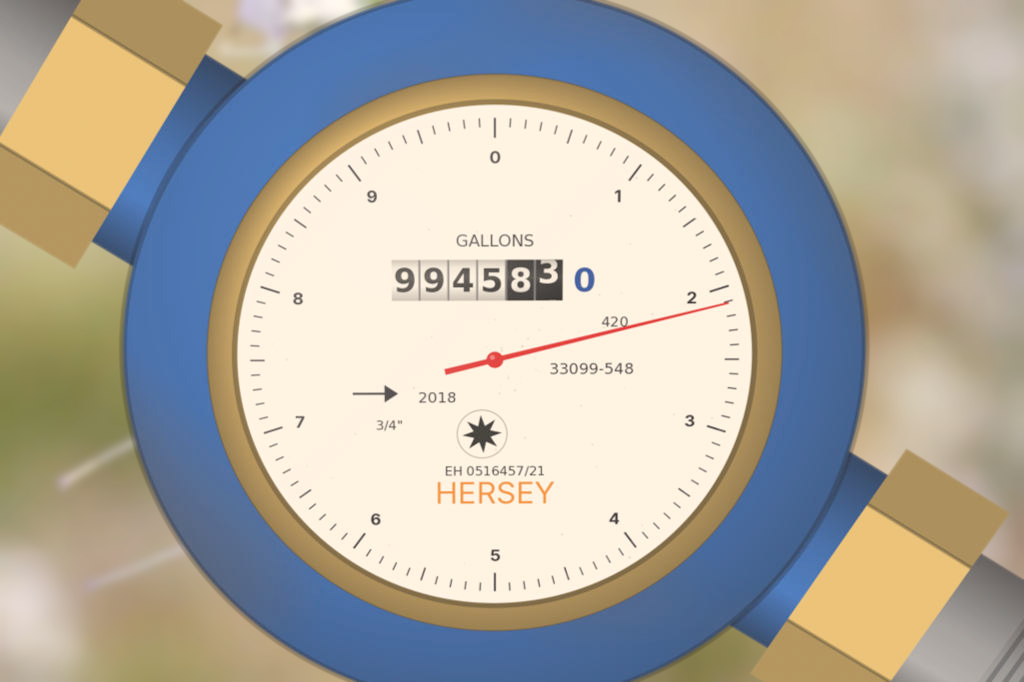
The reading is {"value": 9945832.1, "unit": "gal"}
